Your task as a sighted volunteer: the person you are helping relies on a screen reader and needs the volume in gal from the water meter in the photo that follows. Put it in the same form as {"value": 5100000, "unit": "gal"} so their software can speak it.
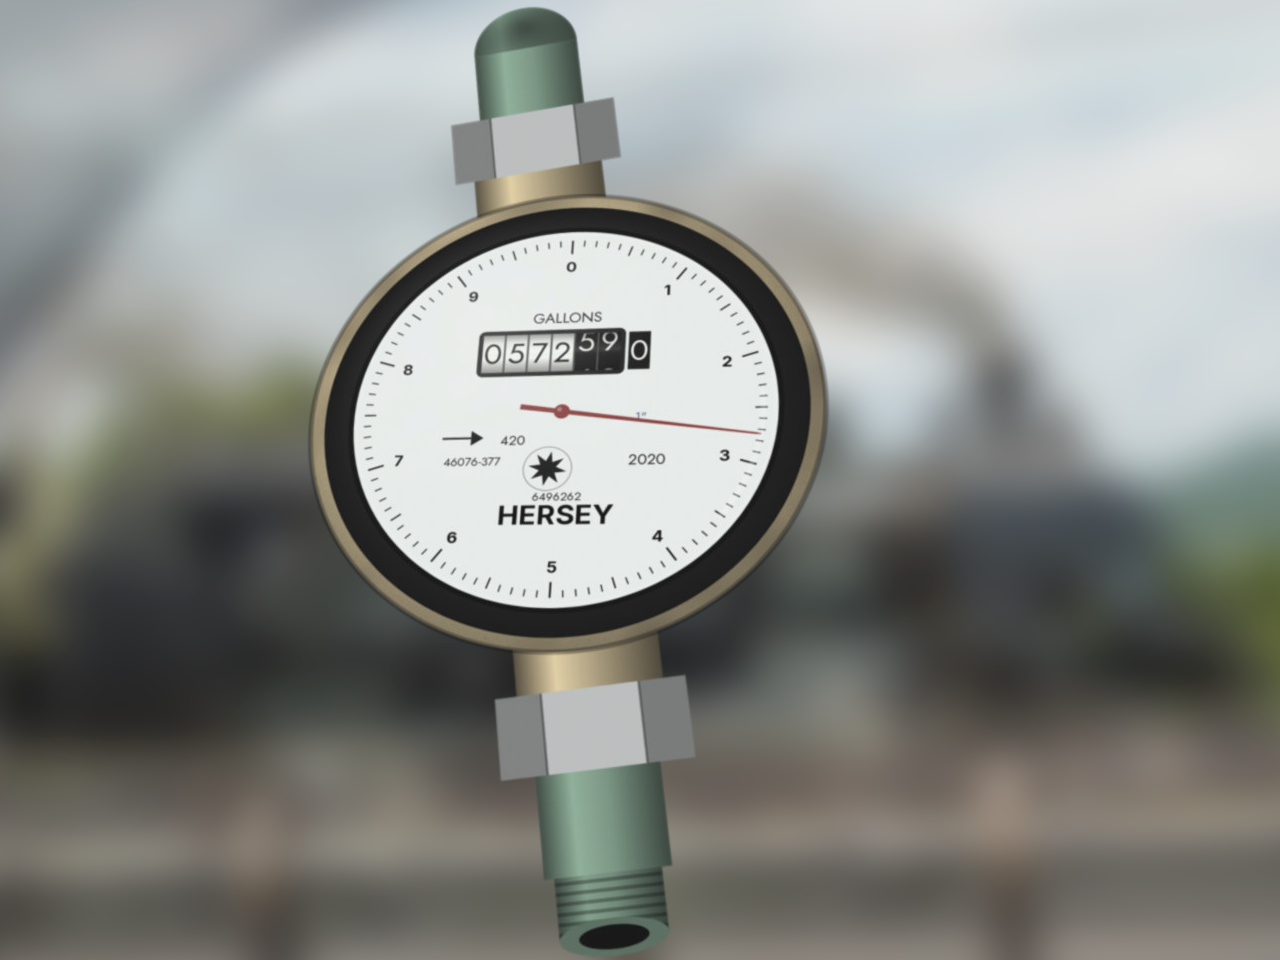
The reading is {"value": 572592.7, "unit": "gal"}
